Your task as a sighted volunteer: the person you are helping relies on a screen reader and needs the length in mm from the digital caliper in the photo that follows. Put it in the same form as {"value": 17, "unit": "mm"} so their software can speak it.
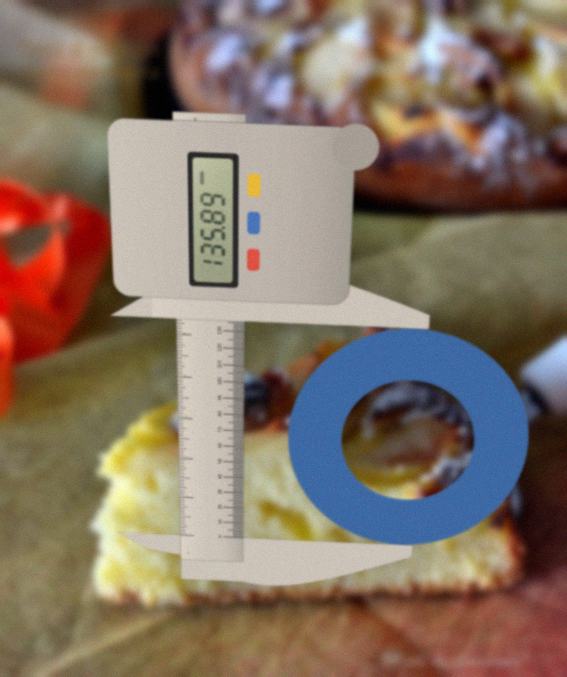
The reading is {"value": 135.89, "unit": "mm"}
